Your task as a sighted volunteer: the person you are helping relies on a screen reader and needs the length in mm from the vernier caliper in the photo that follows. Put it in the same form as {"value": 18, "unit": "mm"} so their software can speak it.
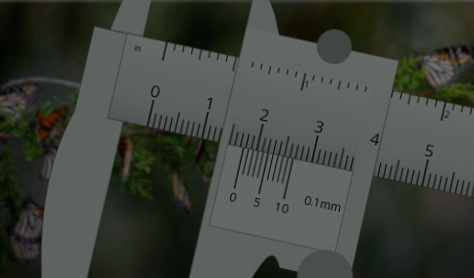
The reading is {"value": 17.6, "unit": "mm"}
